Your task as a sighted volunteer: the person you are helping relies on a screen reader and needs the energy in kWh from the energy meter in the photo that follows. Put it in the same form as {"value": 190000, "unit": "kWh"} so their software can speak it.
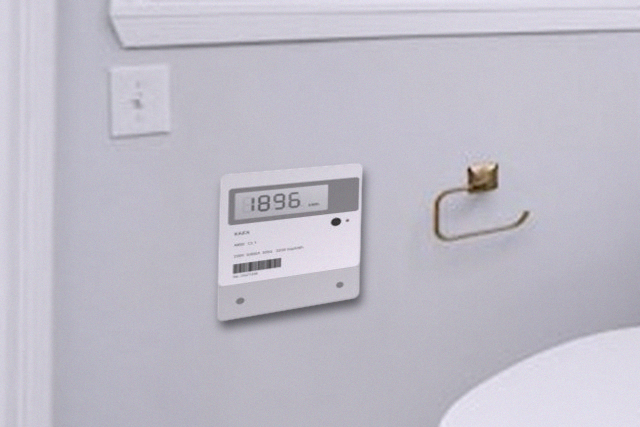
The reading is {"value": 1896, "unit": "kWh"}
